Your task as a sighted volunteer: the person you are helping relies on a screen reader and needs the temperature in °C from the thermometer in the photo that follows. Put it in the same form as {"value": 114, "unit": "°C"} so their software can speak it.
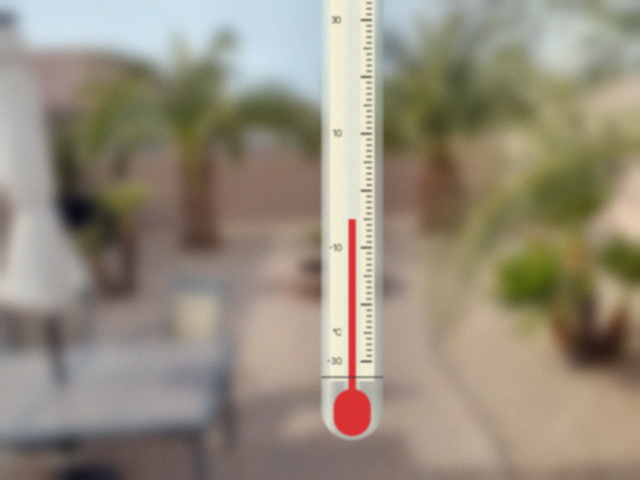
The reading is {"value": -5, "unit": "°C"}
